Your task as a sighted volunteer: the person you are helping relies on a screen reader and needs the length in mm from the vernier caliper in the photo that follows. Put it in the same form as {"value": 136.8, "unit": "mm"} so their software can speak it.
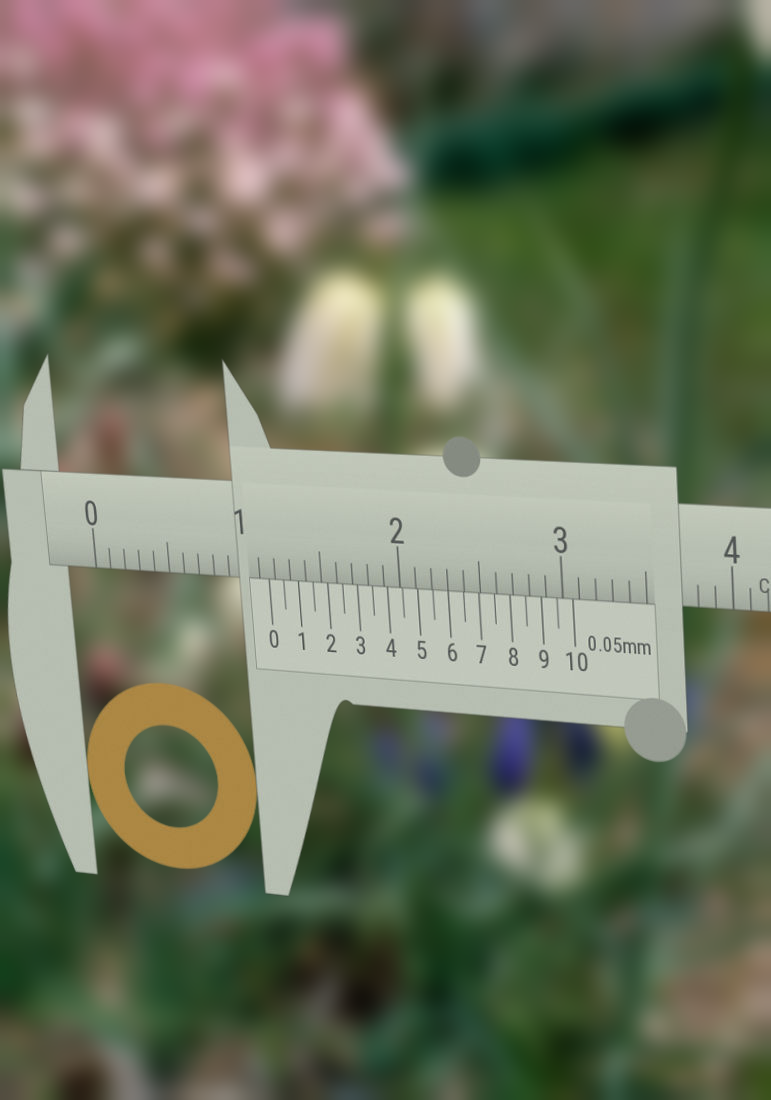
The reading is {"value": 11.6, "unit": "mm"}
